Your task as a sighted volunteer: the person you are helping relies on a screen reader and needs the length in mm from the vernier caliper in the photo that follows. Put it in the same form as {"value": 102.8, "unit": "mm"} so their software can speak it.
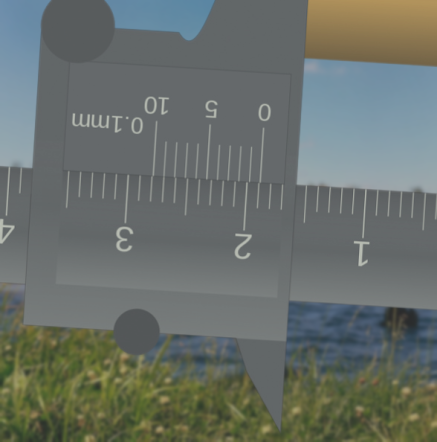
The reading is {"value": 18.9, "unit": "mm"}
